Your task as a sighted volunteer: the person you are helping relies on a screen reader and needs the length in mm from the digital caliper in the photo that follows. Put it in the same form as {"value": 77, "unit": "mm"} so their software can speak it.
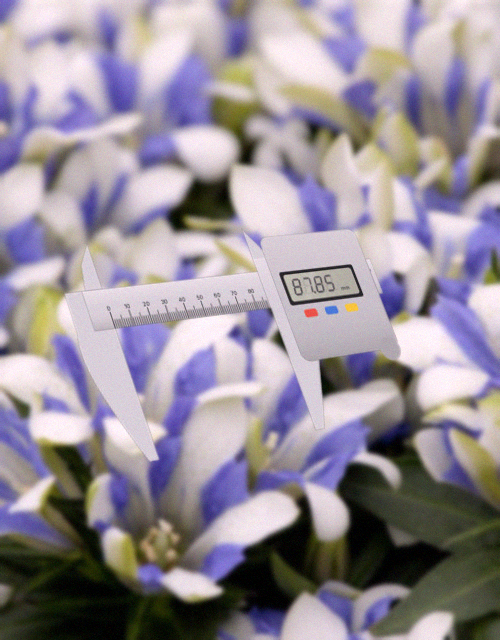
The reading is {"value": 87.85, "unit": "mm"}
